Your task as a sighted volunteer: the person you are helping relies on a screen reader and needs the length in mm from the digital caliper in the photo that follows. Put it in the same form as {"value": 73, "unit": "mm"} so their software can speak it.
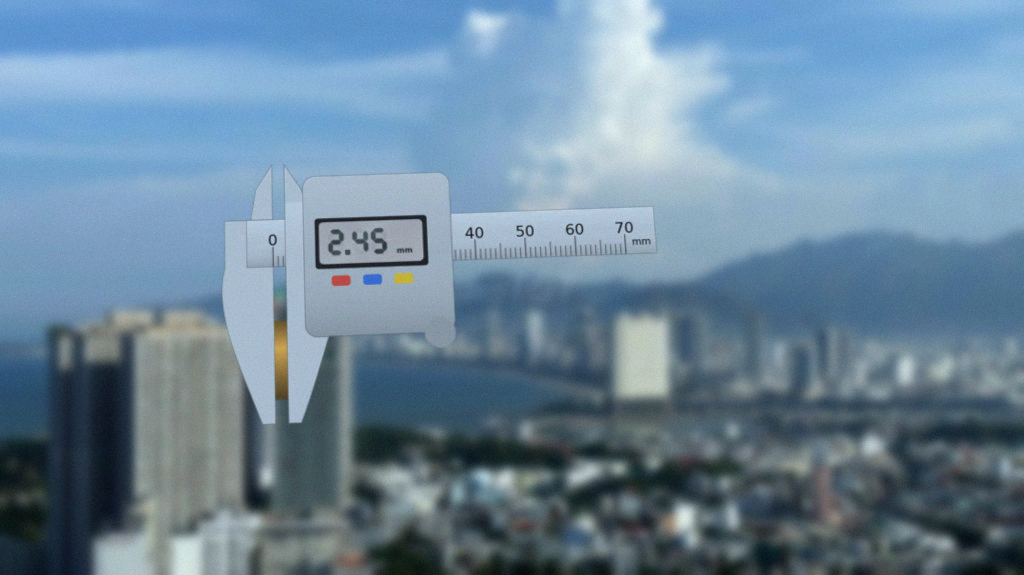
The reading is {"value": 2.45, "unit": "mm"}
